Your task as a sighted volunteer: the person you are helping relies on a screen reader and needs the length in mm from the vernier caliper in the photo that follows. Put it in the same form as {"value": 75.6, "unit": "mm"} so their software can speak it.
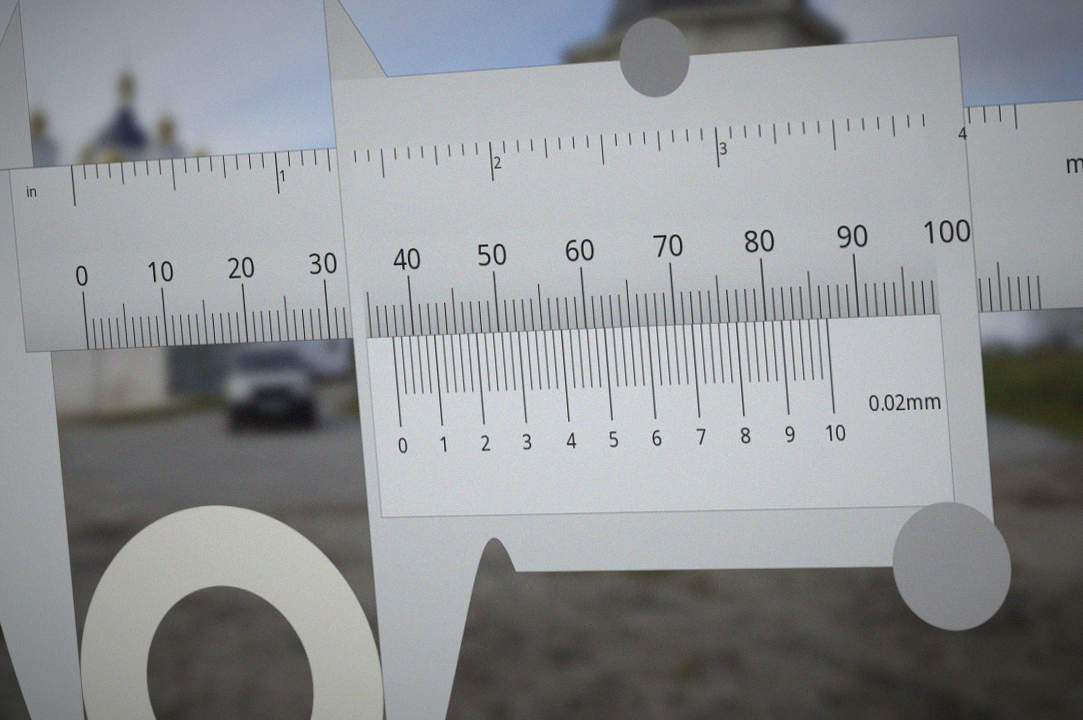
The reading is {"value": 37.6, "unit": "mm"}
